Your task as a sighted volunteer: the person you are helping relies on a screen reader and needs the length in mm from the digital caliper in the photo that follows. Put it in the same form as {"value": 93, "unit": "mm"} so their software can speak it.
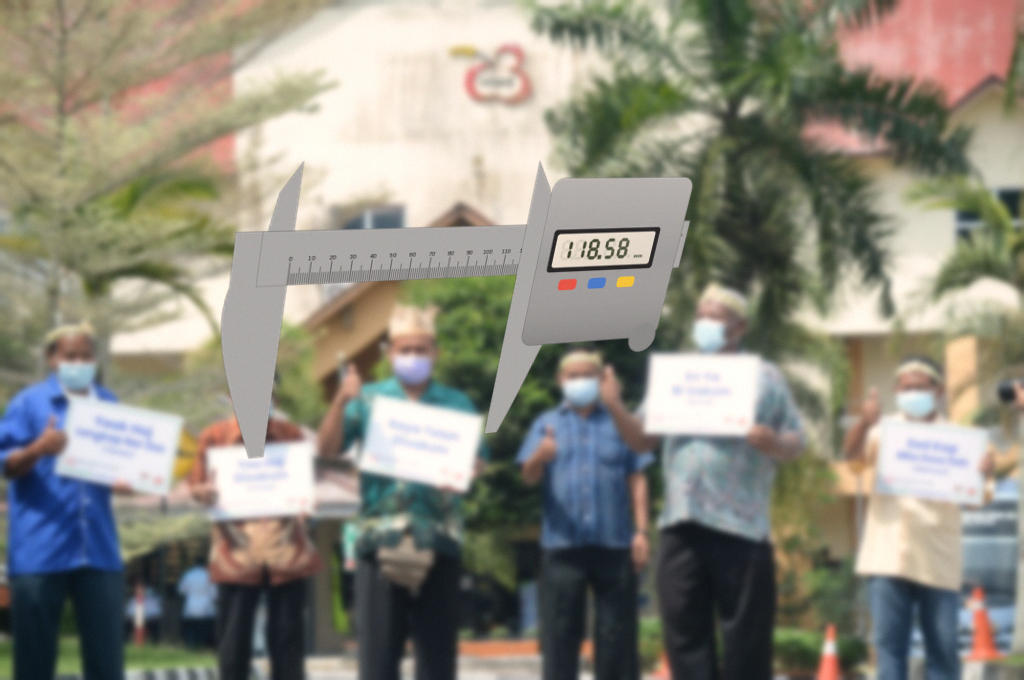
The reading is {"value": 118.58, "unit": "mm"}
